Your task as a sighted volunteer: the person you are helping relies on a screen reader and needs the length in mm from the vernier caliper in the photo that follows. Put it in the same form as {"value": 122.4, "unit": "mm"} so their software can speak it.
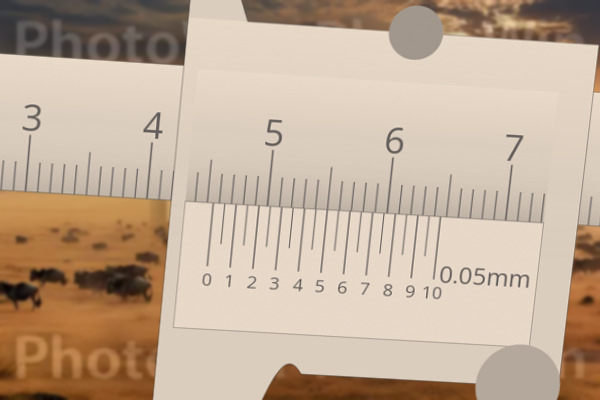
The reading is {"value": 45.5, "unit": "mm"}
